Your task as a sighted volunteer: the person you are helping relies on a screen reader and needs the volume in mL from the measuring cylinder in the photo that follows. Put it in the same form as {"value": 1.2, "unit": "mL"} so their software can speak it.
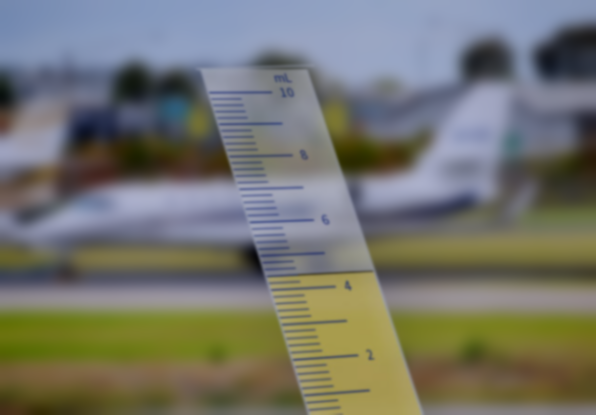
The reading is {"value": 4.4, "unit": "mL"}
